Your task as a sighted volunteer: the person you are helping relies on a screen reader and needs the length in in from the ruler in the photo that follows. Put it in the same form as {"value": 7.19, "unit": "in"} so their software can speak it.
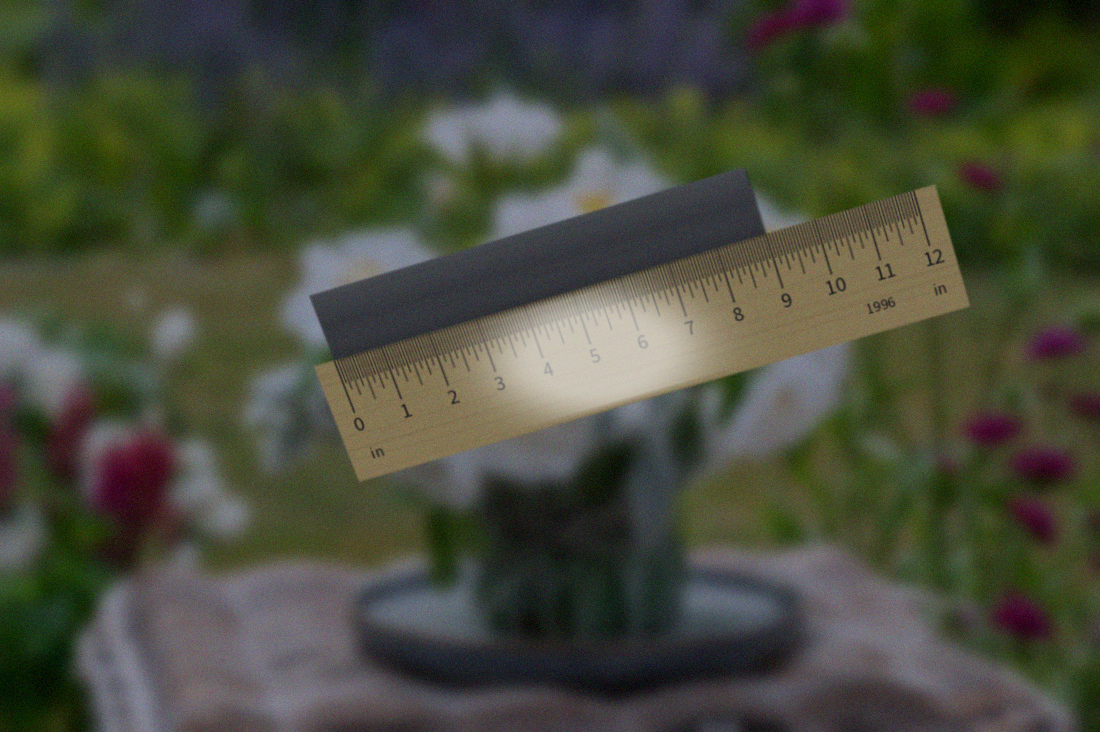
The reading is {"value": 9, "unit": "in"}
